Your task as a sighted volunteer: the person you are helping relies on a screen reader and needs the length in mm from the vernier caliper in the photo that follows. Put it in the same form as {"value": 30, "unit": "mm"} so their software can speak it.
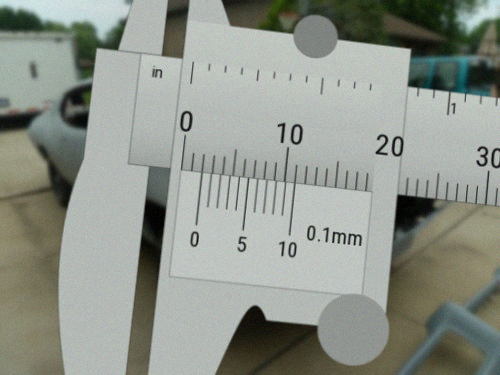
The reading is {"value": 2.0, "unit": "mm"}
